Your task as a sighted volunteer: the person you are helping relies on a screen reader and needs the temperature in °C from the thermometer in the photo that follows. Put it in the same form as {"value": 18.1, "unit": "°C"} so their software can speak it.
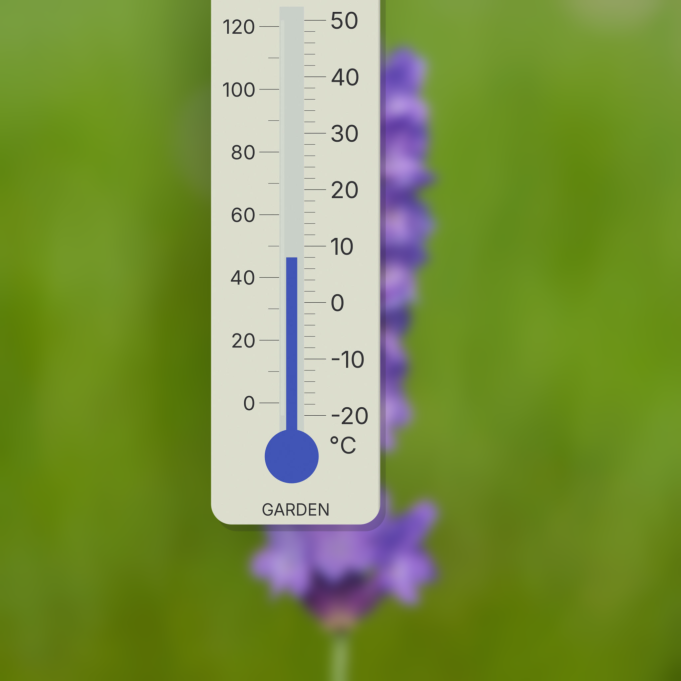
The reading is {"value": 8, "unit": "°C"}
